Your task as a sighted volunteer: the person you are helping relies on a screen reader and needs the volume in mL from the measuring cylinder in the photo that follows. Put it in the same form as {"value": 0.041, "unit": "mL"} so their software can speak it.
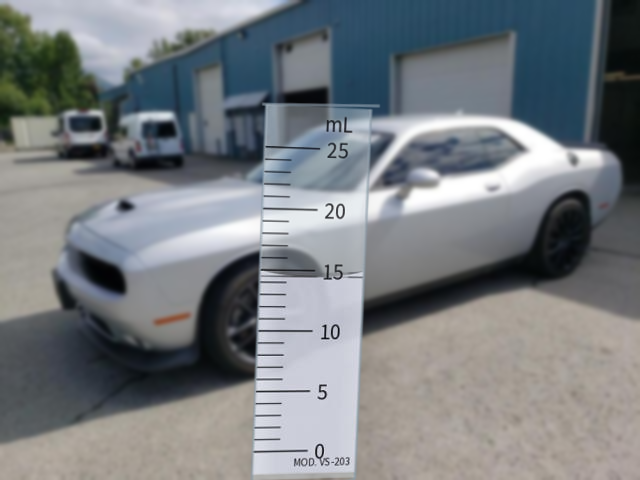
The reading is {"value": 14.5, "unit": "mL"}
